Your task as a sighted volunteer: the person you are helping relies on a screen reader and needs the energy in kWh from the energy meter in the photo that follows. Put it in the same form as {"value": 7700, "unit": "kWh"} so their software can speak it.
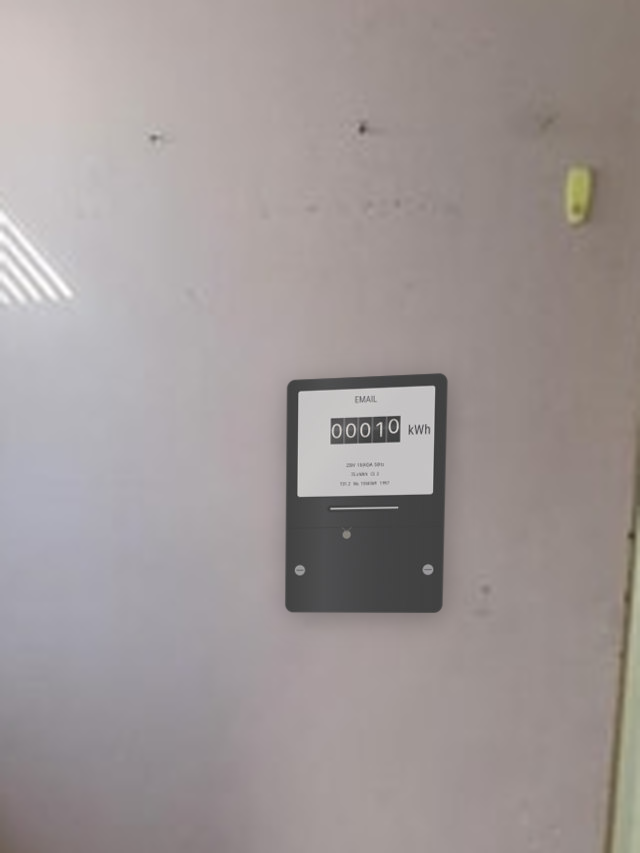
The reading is {"value": 10, "unit": "kWh"}
